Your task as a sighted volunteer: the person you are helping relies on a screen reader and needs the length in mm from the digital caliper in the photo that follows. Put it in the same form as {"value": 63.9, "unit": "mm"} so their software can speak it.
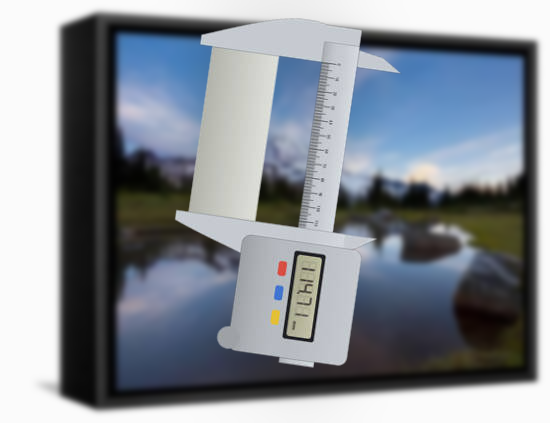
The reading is {"value": 114.71, "unit": "mm"}
